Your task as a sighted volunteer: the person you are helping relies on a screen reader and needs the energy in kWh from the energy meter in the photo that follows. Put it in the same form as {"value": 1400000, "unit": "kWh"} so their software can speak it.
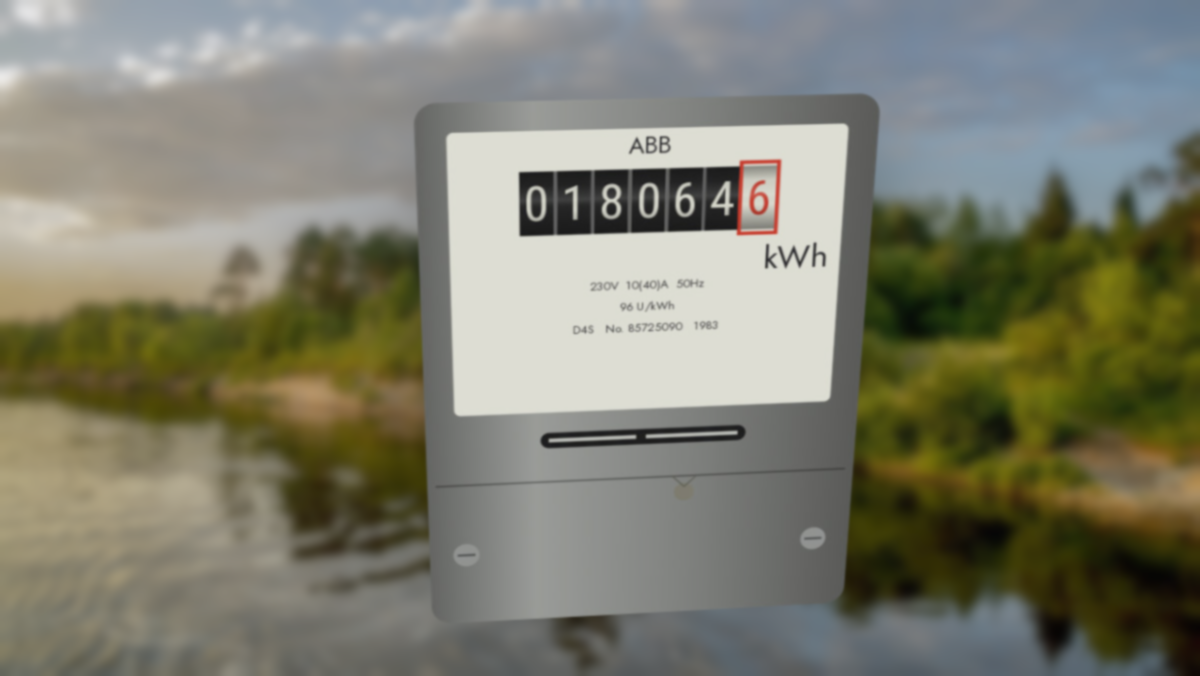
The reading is {"value": 18064.6, "unit": "kWh"}
